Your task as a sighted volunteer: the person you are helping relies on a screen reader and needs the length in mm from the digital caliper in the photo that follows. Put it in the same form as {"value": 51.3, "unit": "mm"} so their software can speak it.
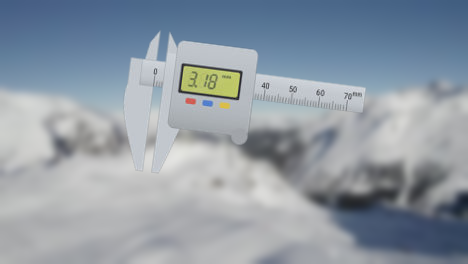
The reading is {"value": 3.18, "unit": "mm"}
